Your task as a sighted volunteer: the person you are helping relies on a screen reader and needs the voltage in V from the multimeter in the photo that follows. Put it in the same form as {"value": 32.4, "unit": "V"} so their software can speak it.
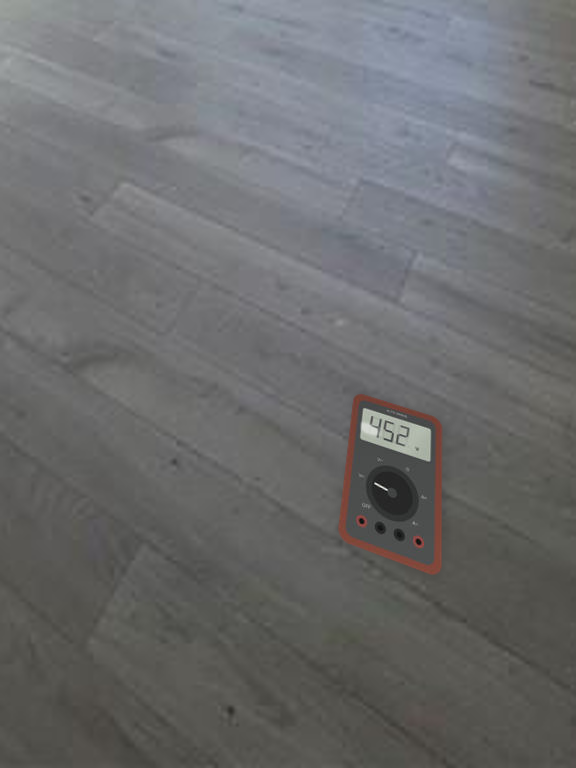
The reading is {"value": 452, "unit": "V"}
